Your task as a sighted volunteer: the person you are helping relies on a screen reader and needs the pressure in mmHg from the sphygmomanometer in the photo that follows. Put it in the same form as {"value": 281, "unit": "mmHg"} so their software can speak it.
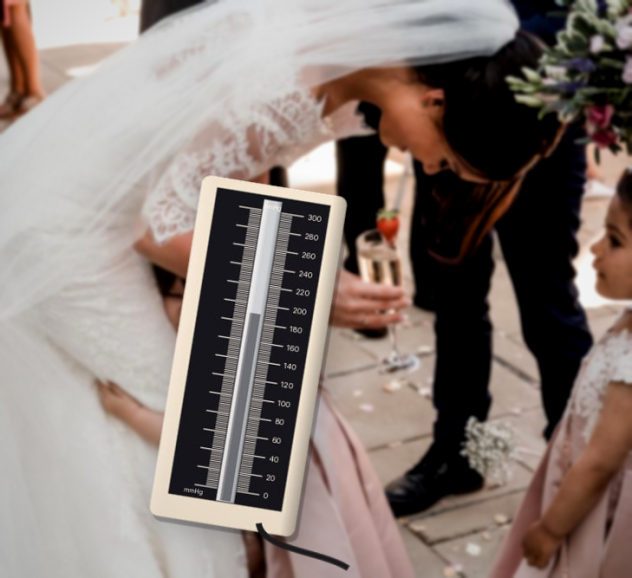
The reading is {"value": 190, "unit": "mmHg"}
